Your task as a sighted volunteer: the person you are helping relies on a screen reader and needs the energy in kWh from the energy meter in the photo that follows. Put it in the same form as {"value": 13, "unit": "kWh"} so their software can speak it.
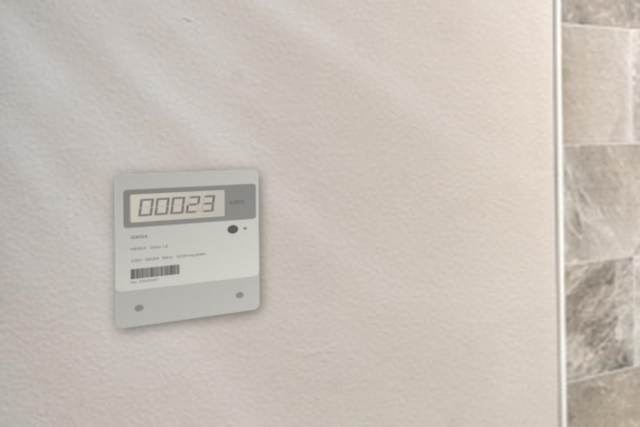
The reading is {"value": 23, "unit": "kWh"}
